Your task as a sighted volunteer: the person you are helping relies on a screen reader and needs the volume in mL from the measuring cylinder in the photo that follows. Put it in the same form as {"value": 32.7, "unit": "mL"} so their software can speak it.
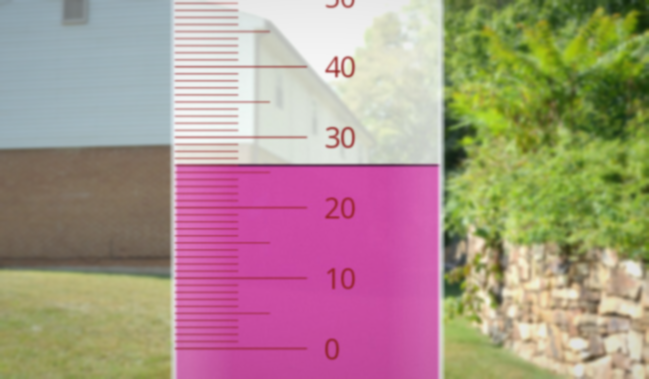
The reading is {"value": 26, "unit": "mL"}
